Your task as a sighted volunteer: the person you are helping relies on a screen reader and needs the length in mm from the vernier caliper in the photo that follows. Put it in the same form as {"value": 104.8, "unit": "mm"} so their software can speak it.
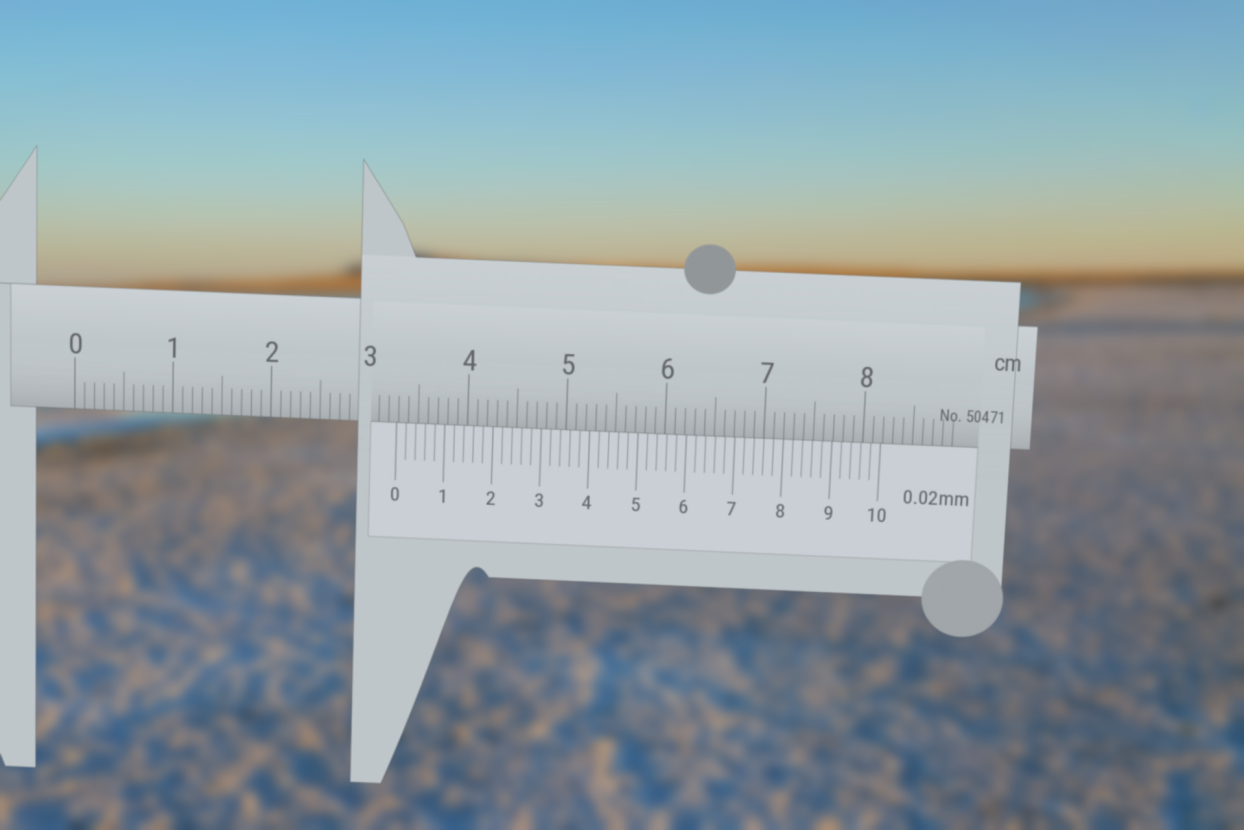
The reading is {"value": 32.8, "unit": "mm"}
